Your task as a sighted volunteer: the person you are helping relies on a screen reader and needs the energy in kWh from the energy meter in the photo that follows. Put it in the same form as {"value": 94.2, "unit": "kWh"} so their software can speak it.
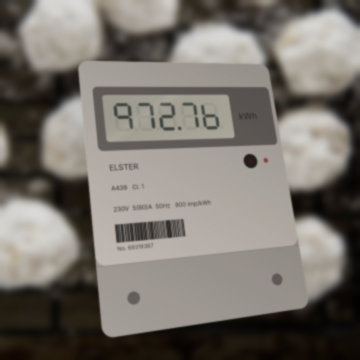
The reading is {"value": 972.76, "unit": "kWh"}
